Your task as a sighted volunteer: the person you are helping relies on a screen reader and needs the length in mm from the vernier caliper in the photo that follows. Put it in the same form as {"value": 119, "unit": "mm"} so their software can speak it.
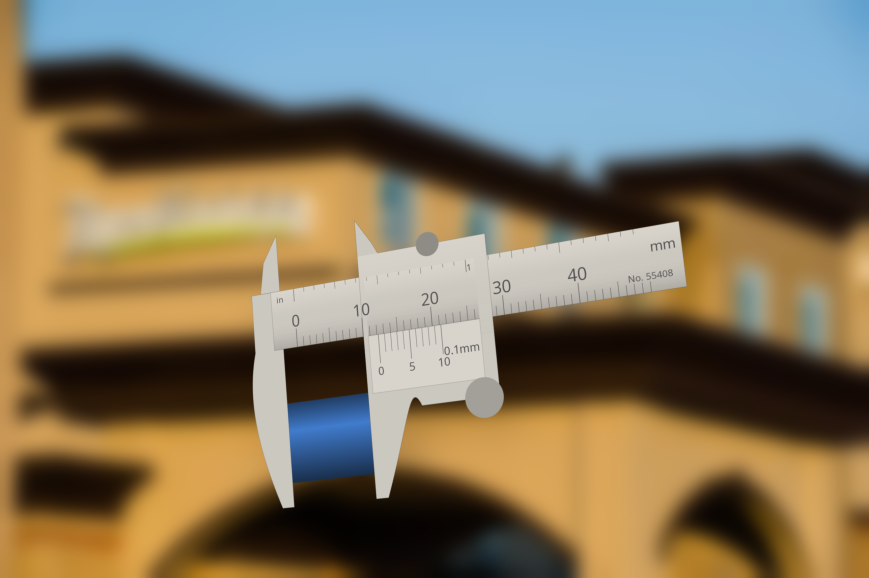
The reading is {"value": 12.2, "unit": "mm"}
